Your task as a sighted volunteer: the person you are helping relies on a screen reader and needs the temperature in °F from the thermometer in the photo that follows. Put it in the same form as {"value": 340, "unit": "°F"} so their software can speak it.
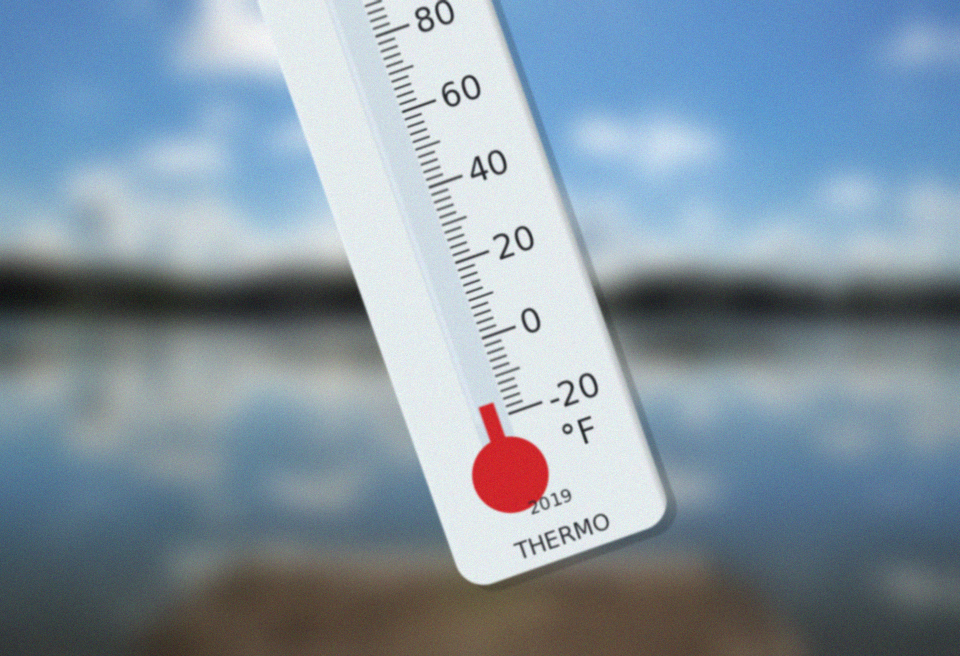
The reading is {"value": -16, "unit": "°F"}
